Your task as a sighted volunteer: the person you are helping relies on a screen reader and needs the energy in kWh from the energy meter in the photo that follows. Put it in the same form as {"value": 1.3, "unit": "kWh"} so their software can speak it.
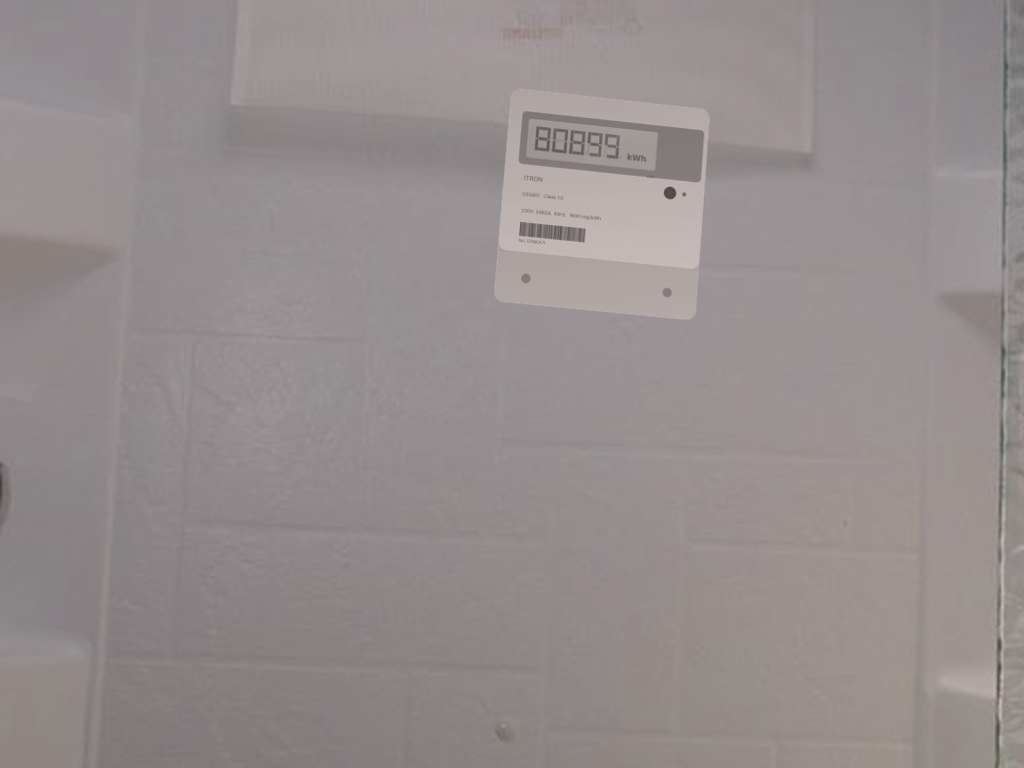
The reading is {"value": 80899, "unit": "kWh"}
